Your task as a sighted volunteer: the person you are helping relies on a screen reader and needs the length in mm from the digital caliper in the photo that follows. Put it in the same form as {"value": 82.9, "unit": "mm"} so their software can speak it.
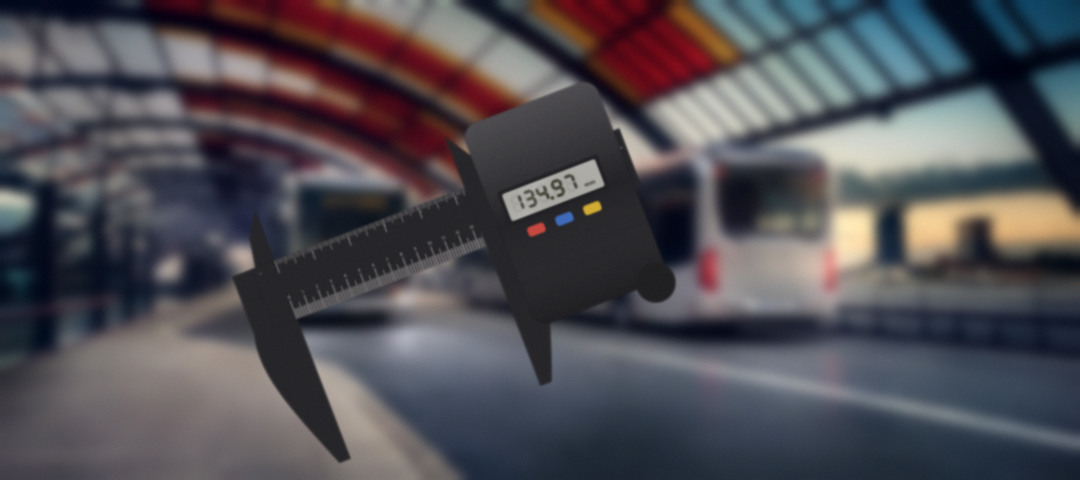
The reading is {"value": 134.97, "unit": "mm"}
